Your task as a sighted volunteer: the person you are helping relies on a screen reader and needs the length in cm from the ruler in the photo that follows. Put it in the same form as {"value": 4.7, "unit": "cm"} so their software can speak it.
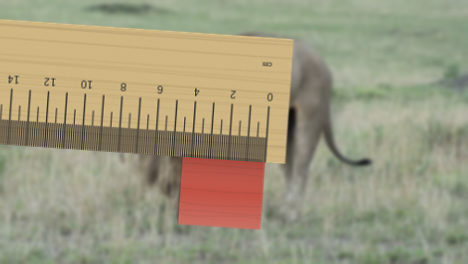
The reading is {"value": 4.5, "unit": "cm"}
